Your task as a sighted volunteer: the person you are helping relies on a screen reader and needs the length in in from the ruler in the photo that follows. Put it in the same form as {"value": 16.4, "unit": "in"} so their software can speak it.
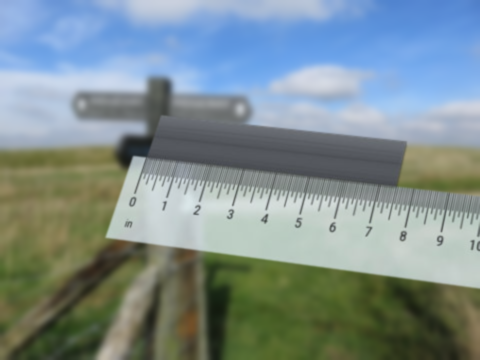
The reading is {"value": 7.5, "unit": "in"}
